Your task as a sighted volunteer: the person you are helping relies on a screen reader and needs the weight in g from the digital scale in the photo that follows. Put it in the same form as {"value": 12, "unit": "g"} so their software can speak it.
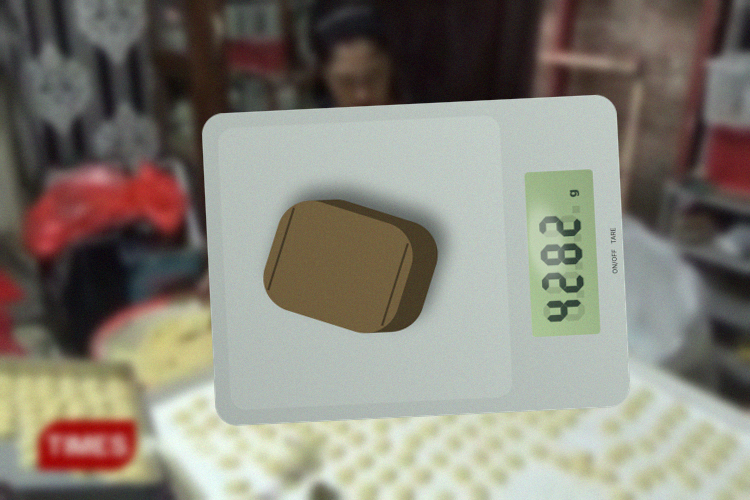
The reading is {"value": 4282, "unit": "g"}
